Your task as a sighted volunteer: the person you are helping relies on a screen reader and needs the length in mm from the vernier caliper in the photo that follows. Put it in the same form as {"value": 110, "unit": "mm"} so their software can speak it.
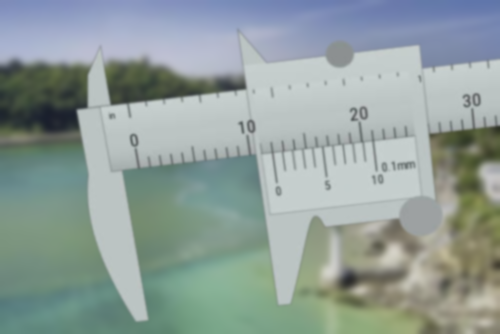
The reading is {"value": 12.0, "unit": "mm"}
